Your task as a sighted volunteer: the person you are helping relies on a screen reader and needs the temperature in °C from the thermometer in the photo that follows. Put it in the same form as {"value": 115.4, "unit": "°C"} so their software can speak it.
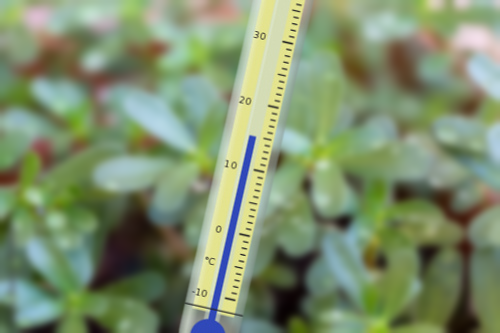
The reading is {"value": 15, "unit": "°C"}
